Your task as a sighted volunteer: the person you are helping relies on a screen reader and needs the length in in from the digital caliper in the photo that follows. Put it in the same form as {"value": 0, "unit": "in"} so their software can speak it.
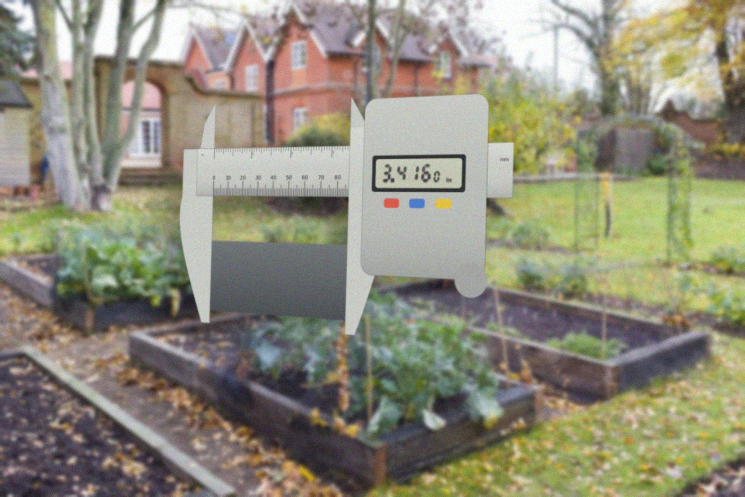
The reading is {"value": 3.4160, "unit": "in"}
